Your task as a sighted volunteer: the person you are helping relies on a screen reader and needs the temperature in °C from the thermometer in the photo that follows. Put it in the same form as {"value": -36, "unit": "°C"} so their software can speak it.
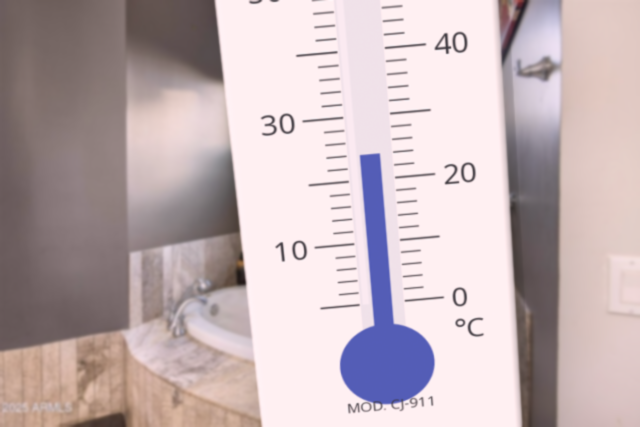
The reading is {"value": 24, "unit": "°C"}
